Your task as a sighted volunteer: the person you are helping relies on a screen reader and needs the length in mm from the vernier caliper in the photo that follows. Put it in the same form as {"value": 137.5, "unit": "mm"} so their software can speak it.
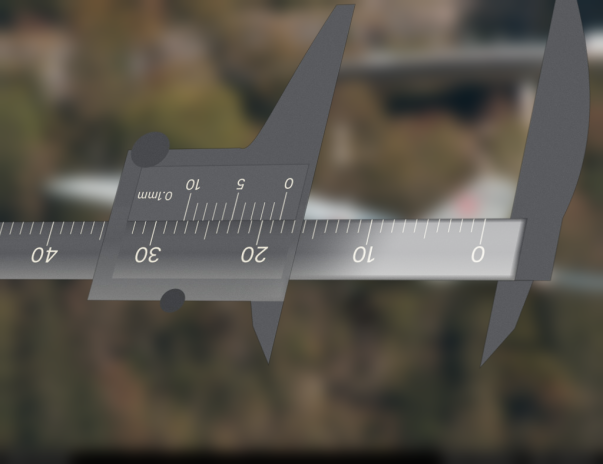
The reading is {"value": 18.4, "unit": "mm"}
